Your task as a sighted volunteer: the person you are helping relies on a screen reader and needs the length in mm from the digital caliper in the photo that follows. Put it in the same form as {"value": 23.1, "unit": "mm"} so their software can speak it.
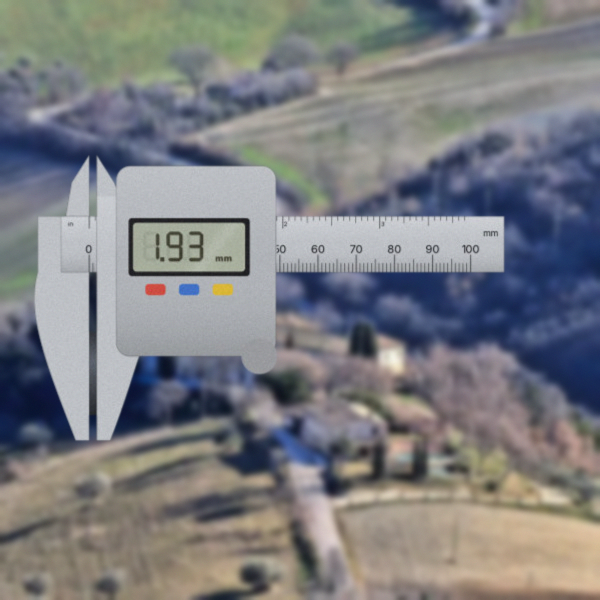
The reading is {"value": 1.93, "unit": "mm"}
